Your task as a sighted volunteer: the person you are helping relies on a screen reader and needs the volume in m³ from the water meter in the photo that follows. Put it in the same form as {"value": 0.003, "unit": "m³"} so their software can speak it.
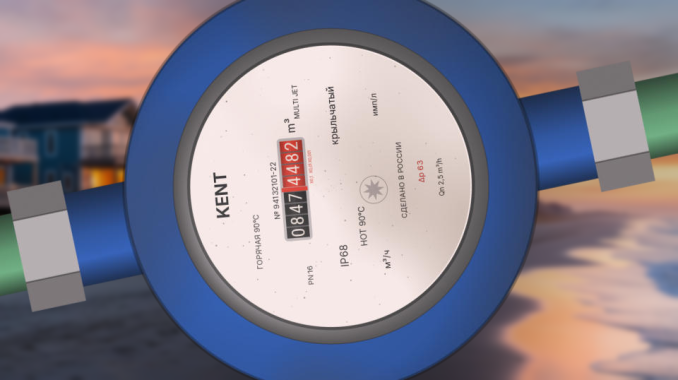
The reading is {"value": 847.4482, "unit": "m³"}
